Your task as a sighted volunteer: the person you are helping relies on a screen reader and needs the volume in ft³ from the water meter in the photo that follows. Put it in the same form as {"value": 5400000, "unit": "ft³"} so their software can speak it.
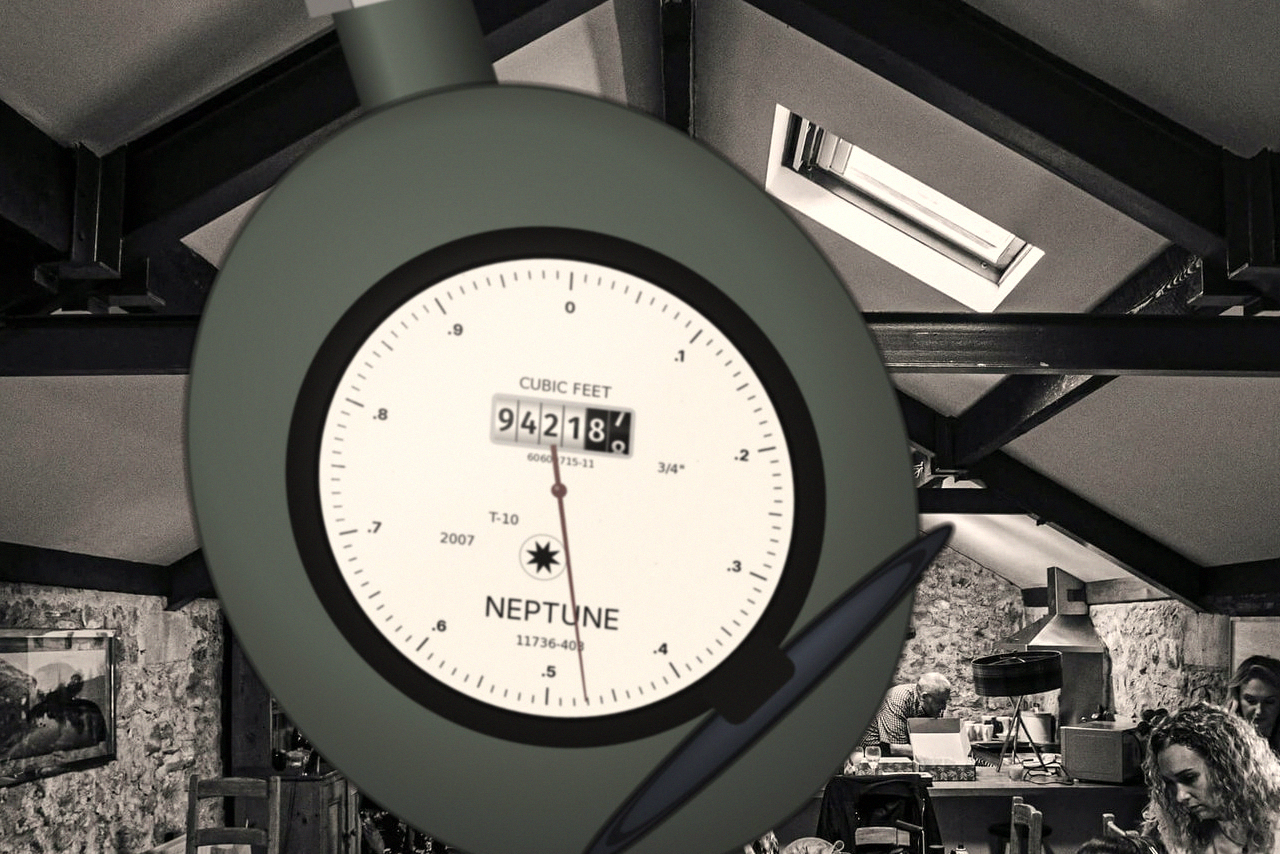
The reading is {"value": 942187.47, "unit": "ft³"}
